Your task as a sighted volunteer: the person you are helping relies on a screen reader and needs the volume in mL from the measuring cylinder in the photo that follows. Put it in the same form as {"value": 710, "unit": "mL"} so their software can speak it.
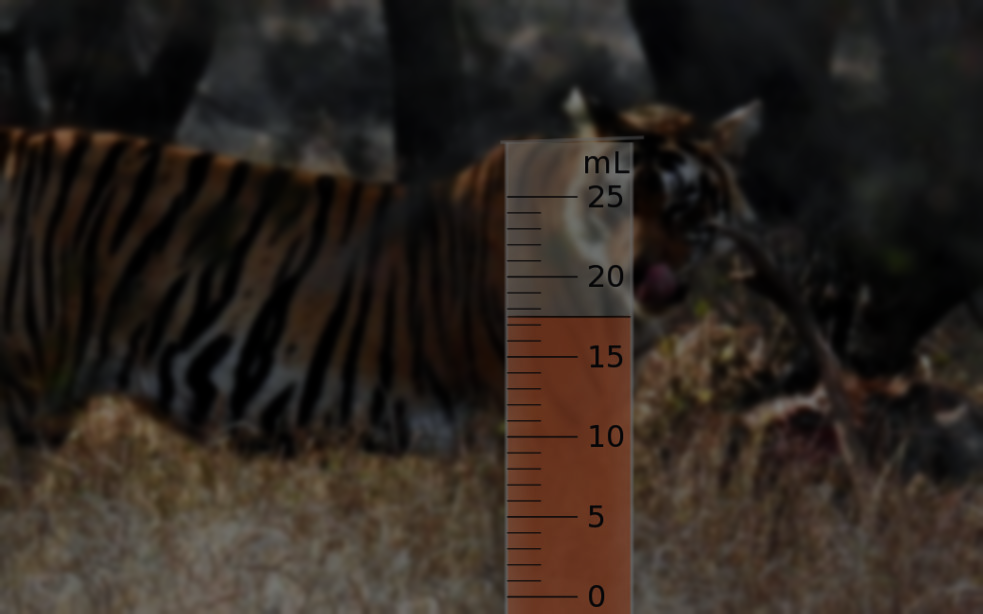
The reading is {"value": 17.5, "unit": "mL"}
